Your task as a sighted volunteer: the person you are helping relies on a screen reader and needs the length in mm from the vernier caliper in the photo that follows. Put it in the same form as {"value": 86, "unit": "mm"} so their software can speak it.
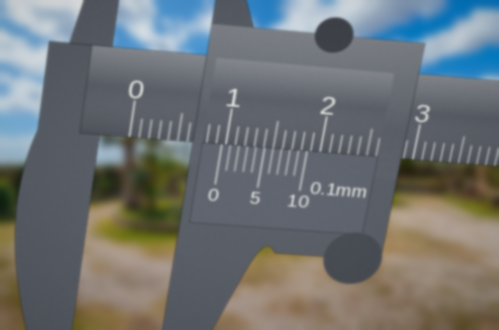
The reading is {"value": 9.6, "unit": "mm"}
